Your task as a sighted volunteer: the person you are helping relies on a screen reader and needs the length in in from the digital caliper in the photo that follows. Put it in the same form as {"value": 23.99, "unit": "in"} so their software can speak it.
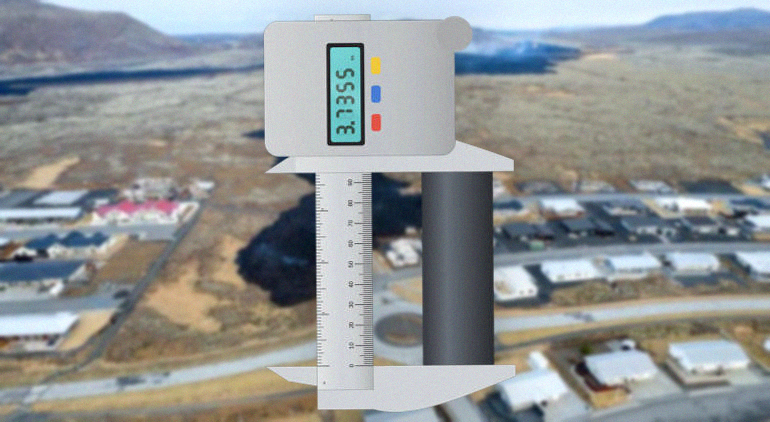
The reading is {"value": 3.7355, "unit": "in"}
